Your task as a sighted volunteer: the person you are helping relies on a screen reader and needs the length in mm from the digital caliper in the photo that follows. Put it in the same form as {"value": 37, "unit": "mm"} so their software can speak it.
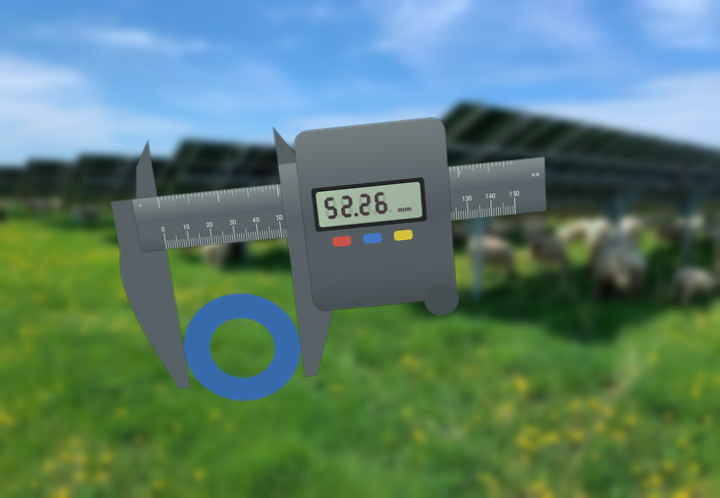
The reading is {"value": 52.26, "unit": "mm"}
